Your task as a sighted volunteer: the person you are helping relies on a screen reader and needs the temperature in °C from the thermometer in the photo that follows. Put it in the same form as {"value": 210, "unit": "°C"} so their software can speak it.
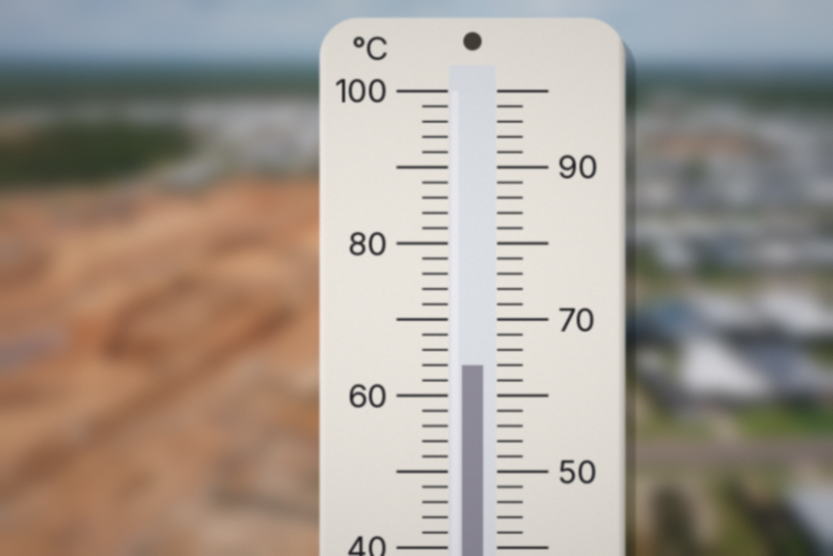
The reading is {"value": 64, "unit": "°C"}
